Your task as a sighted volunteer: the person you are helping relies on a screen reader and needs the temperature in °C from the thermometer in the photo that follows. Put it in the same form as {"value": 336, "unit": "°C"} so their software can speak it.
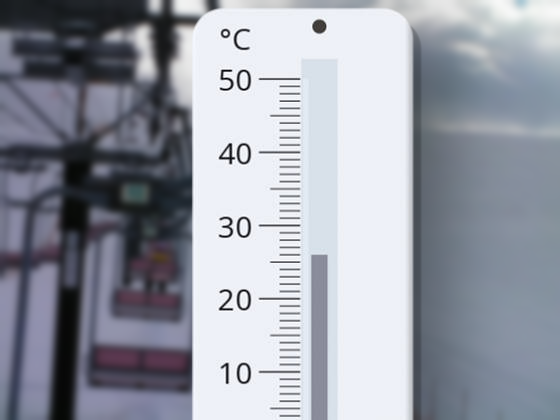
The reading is {"value": 26, "unit": "°C"}
